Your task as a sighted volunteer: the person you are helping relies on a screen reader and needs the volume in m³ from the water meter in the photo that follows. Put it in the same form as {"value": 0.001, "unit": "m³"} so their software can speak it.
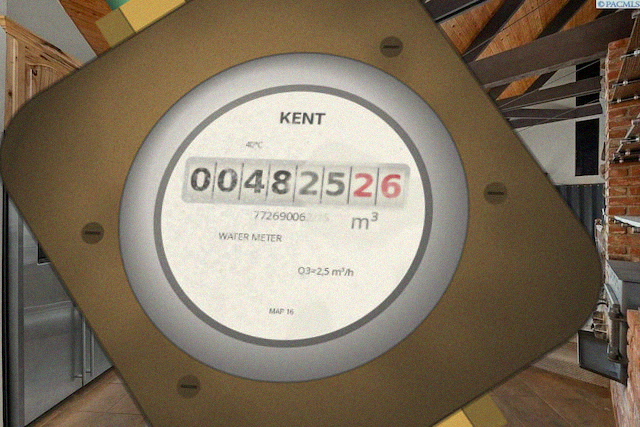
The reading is {"value": 4825.26, "unit": "m³"}
